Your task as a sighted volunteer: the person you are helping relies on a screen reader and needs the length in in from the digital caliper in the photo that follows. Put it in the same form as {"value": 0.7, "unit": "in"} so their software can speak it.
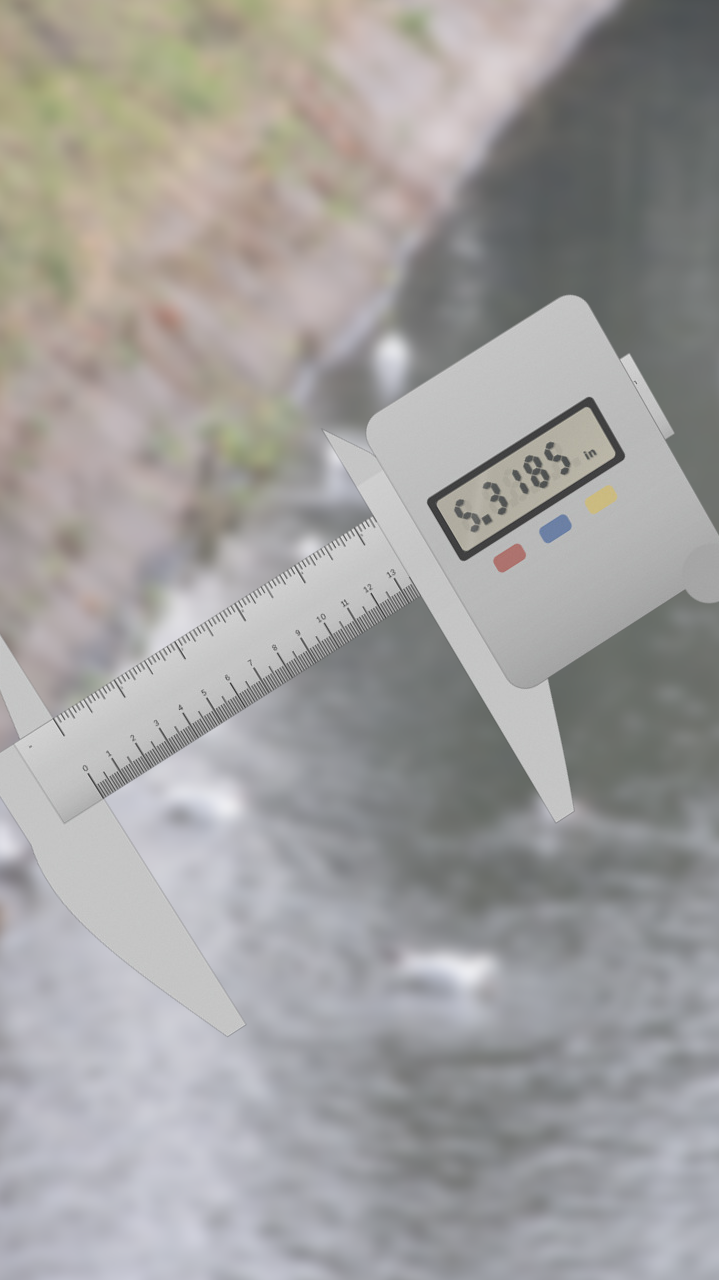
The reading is {"value": 5.3185, "unit": "in"}
